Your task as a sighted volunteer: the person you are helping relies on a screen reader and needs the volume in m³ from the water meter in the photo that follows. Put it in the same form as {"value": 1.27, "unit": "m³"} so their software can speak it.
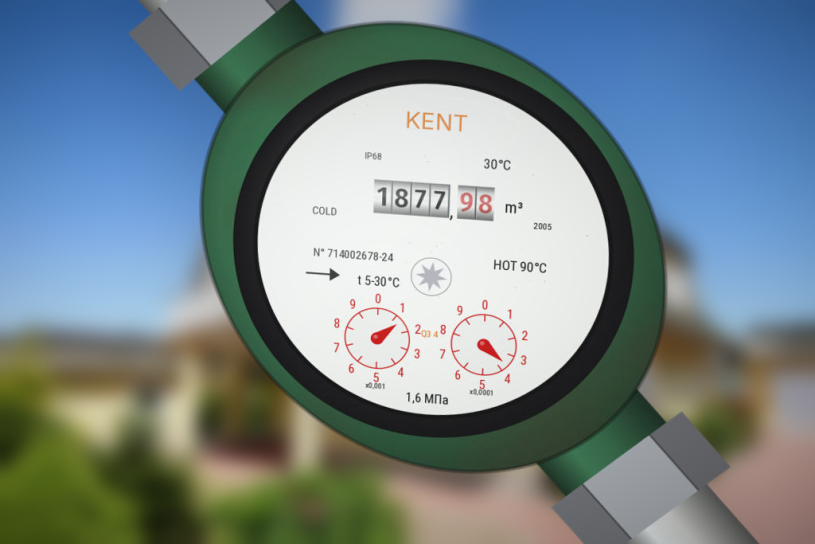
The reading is {"value": 1877.9813, "unit": "m³"}
